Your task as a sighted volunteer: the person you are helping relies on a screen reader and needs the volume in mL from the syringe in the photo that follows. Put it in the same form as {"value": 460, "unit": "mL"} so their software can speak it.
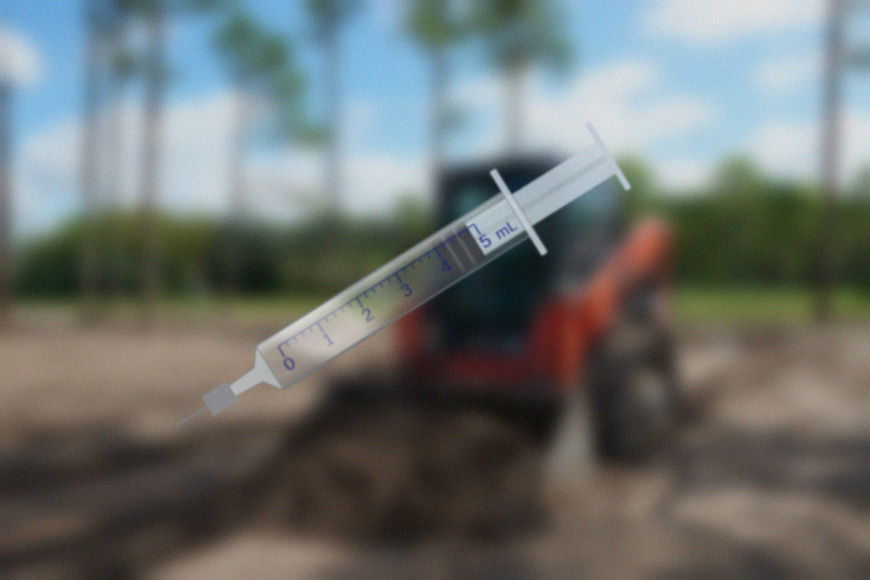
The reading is {"value": 4, "unit": "mL"}
